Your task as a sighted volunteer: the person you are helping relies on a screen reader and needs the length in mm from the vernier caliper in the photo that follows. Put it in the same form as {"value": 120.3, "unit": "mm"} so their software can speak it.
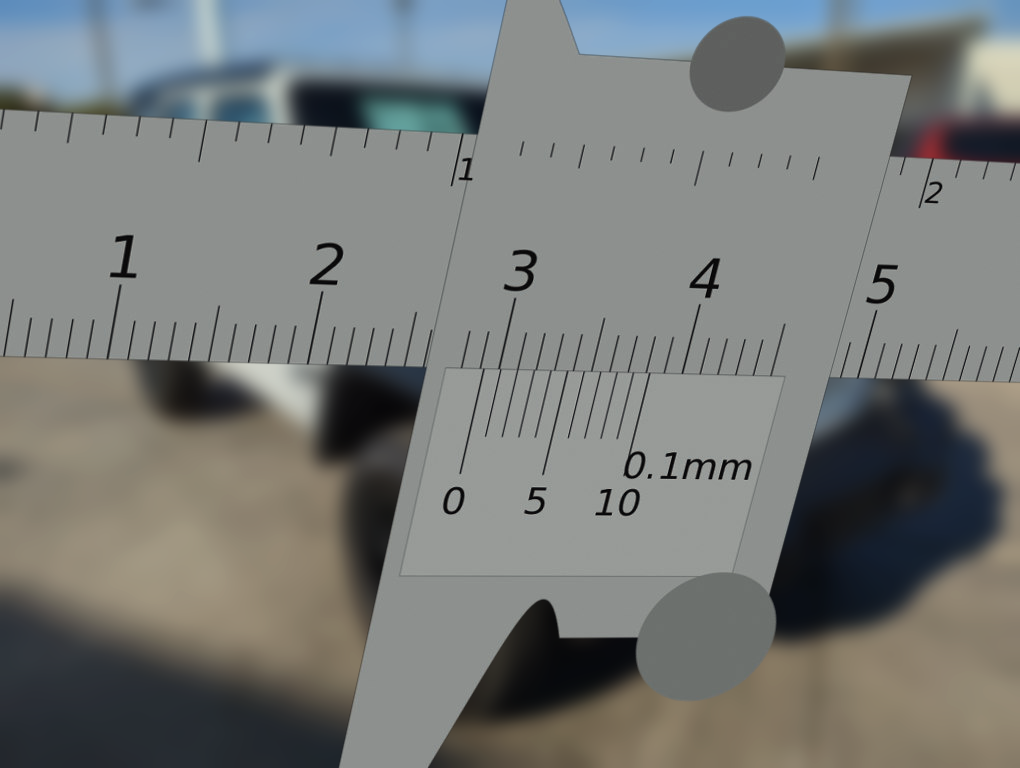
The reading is {"value": 29.2, "unit": "mm"}
